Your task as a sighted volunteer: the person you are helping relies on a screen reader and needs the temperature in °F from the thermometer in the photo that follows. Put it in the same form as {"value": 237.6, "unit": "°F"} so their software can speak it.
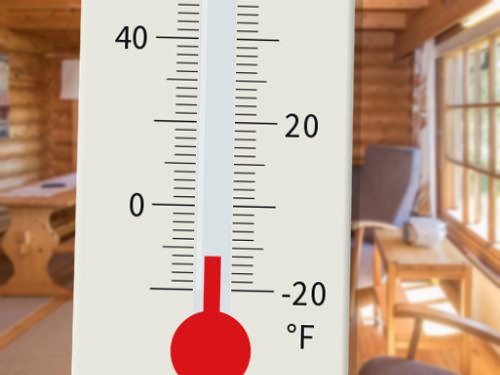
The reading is {"value": -12, "unit": "°F"}
